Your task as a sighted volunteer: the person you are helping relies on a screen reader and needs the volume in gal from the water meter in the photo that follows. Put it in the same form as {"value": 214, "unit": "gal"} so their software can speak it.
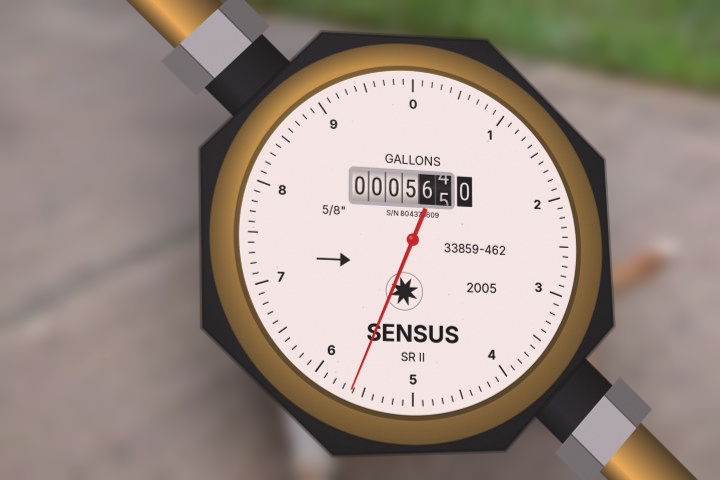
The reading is {"value": 5645.6, "unit": "gal"}
